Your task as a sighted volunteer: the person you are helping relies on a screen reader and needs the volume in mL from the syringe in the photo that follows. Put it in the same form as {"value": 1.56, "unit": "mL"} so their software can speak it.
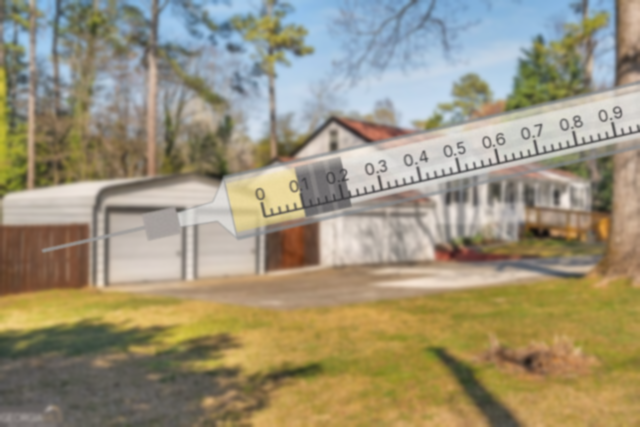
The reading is {"value": 0.1, "unit": "mL"}
